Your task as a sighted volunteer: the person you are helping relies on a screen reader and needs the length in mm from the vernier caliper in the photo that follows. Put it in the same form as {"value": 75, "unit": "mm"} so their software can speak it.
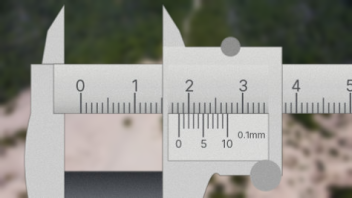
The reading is {"value": 18.2, "unit": "mm"}
